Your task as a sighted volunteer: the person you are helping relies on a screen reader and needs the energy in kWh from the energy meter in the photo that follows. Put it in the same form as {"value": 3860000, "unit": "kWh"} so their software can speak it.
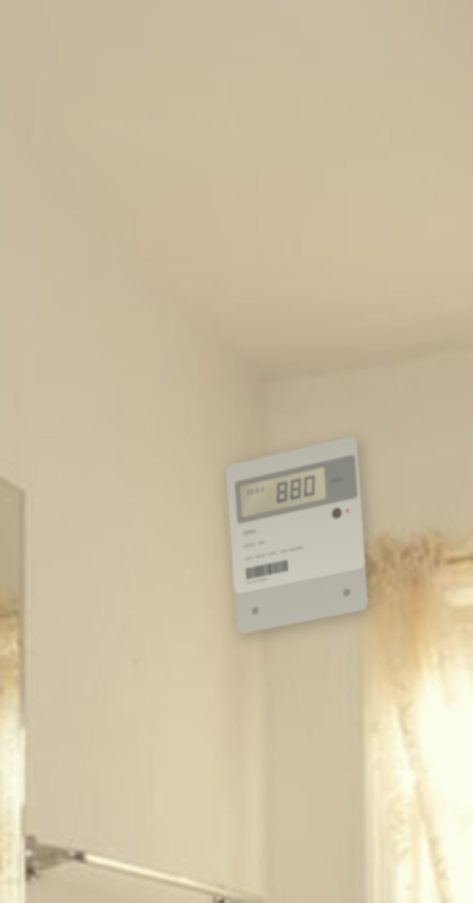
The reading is {"value": 880, "unit": "kWh"}
